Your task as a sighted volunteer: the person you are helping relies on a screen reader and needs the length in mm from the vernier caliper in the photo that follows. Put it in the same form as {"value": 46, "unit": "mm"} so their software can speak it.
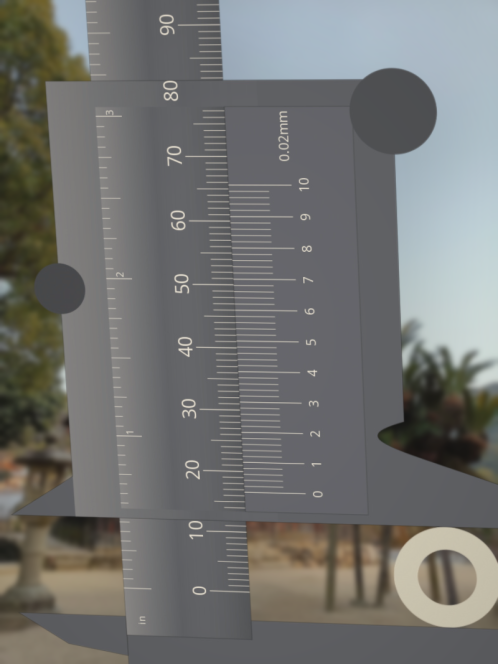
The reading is {"value": 16.6, "unit": "mm"}
